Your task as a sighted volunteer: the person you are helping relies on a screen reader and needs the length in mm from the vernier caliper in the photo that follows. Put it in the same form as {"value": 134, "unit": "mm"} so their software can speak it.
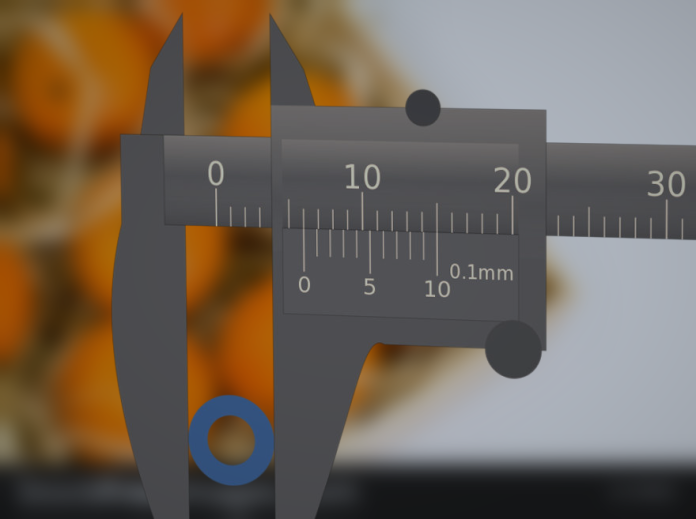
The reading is {"value": 6.0, "unit": "mm"}
